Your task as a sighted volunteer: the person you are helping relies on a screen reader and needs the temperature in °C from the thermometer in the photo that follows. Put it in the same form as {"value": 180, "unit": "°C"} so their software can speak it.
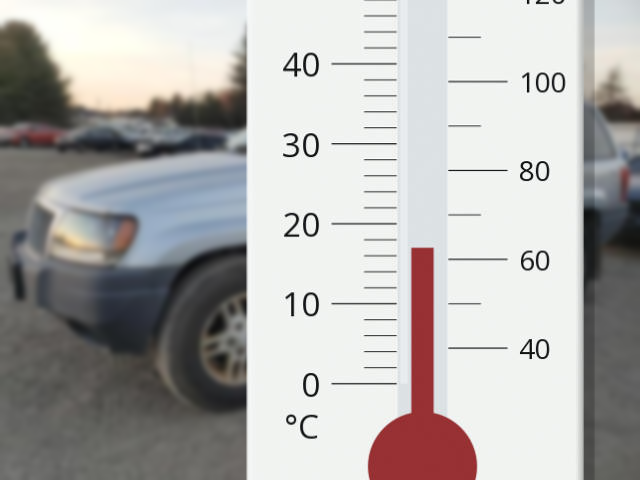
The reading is {"value": 17, "unit": "°C"}
